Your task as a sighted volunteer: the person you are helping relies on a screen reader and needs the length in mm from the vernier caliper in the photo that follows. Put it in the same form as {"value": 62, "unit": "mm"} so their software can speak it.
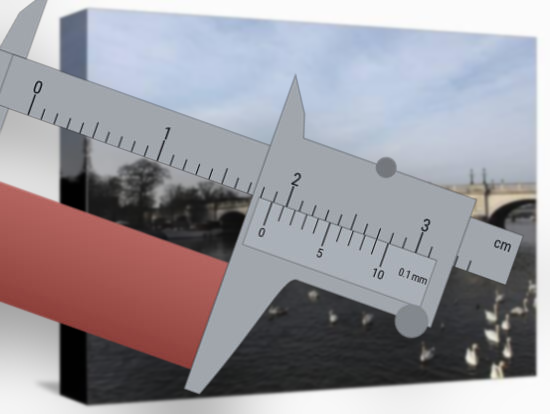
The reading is {"value": 18.9, "unit": "mm"}
